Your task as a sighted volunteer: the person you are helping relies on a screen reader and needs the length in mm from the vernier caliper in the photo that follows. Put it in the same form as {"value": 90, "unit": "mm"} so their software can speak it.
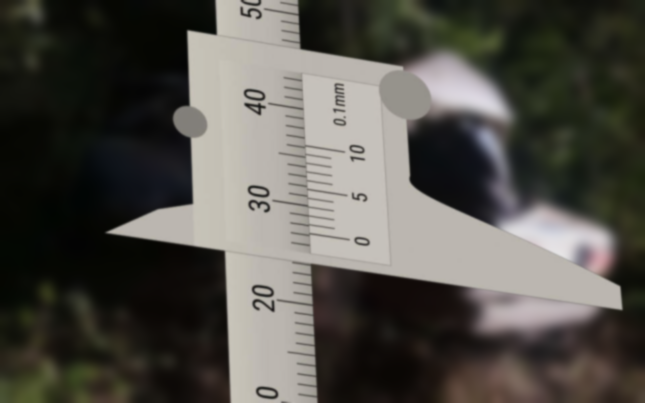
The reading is {"value": 27.2, "unit": "mm"}
